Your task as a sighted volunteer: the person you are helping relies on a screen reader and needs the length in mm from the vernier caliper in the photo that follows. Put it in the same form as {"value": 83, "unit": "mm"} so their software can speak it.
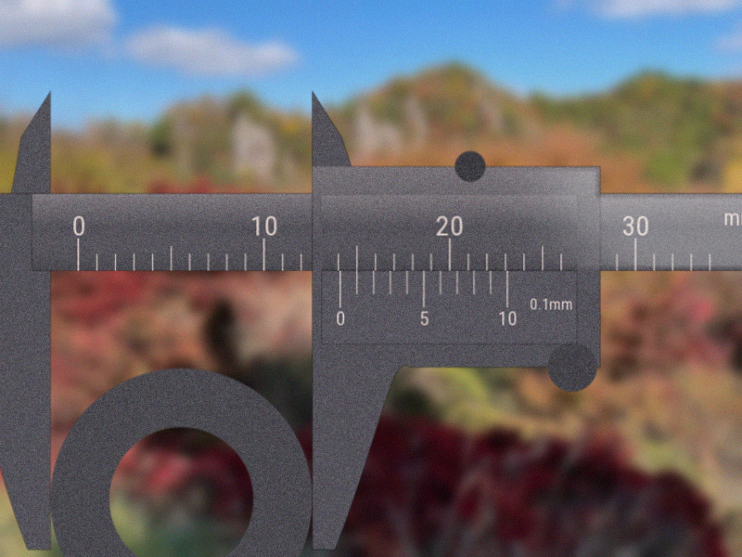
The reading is {"value": 14.1, "unit": "mm"}
